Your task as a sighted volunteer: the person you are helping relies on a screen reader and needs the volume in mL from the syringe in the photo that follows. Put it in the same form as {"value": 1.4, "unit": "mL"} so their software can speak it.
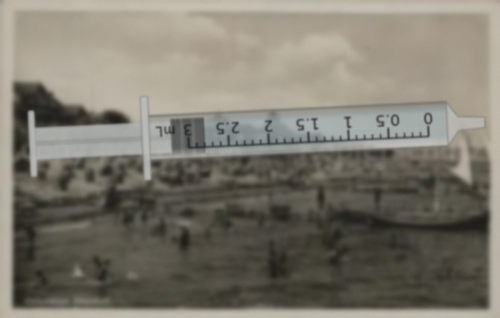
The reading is {"value": 2.8, "unit": "mL"}
